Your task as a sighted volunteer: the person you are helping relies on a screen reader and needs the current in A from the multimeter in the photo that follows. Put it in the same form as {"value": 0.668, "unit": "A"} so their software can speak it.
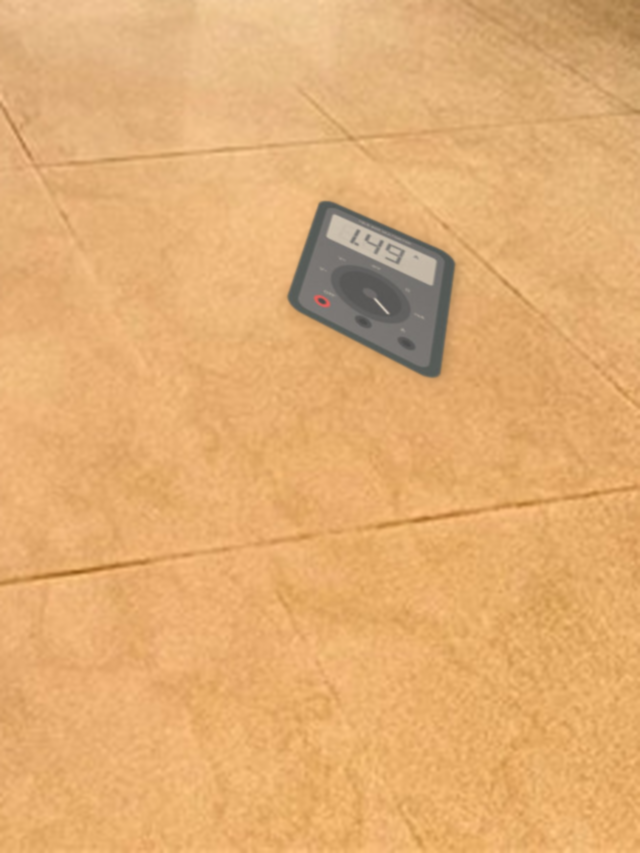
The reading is {"value": 1.49, "unit": "A"}
